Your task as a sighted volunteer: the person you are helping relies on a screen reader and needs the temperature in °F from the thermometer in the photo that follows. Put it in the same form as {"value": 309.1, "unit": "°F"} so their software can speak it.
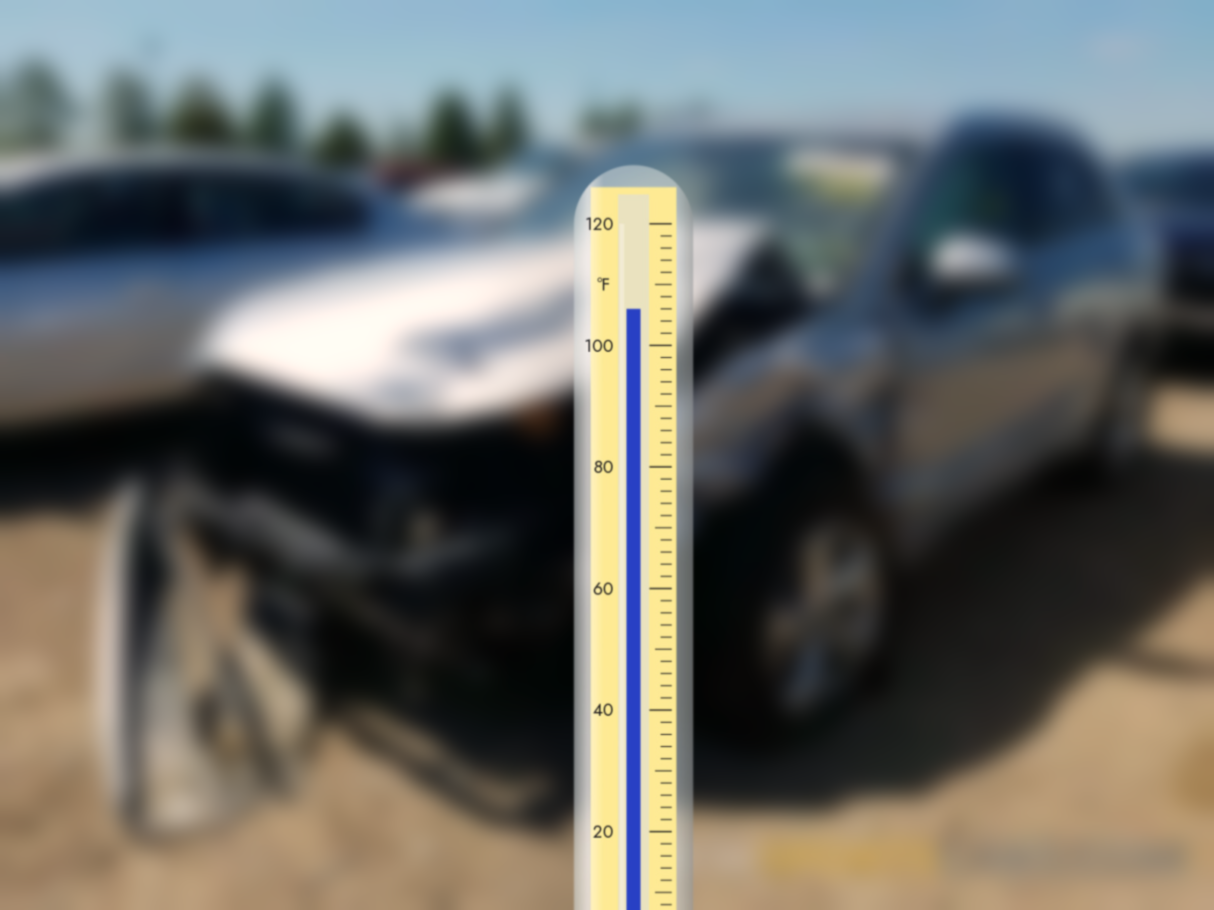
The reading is {"value": 106, "unit": "°F"}
